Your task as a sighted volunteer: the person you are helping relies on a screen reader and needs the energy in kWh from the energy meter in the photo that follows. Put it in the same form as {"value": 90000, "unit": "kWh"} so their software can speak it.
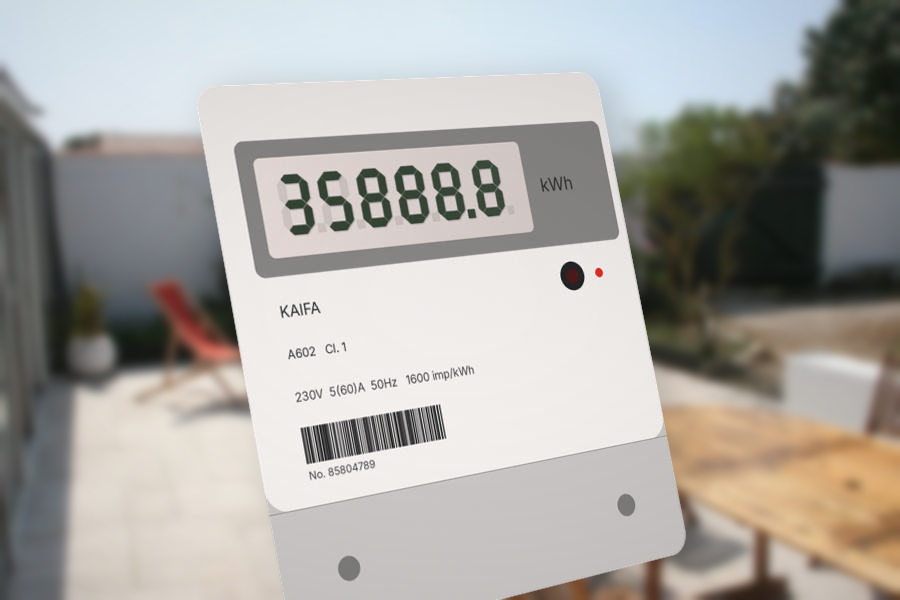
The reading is {"value": 35888.8, "unit": "kWh"}
